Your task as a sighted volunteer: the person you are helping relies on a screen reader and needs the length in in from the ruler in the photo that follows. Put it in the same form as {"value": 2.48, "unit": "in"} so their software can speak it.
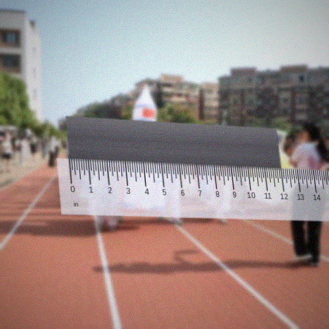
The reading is {"value": 12, "unit": "in"}
